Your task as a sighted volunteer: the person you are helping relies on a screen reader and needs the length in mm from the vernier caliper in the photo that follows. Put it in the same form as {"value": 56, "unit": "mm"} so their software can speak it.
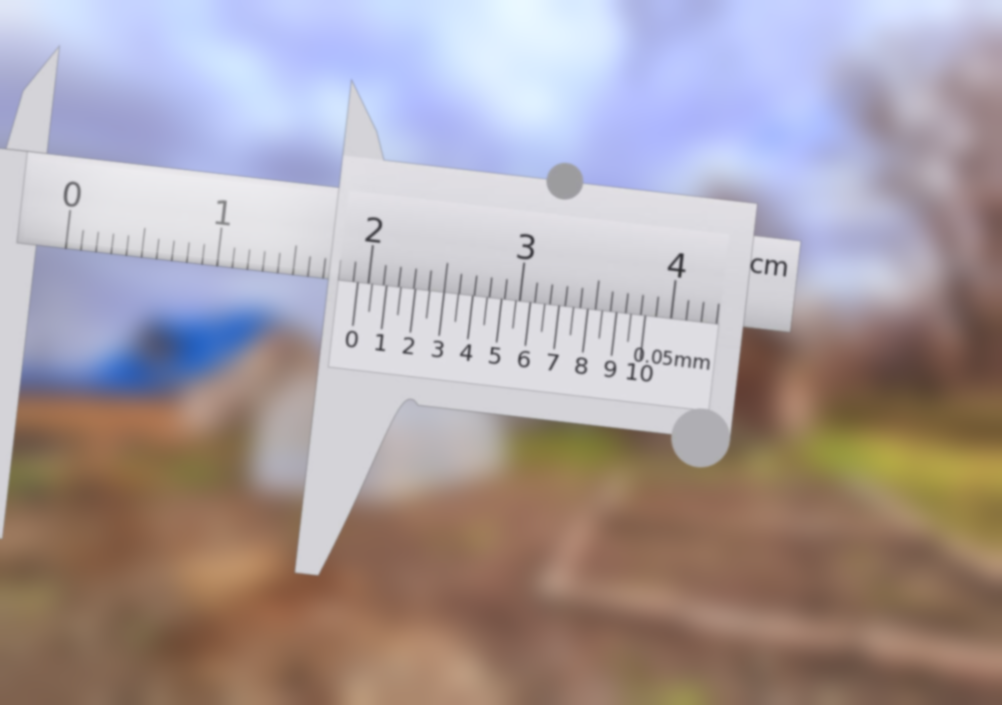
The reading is {"value": 19.3, "unit": "mm"}
